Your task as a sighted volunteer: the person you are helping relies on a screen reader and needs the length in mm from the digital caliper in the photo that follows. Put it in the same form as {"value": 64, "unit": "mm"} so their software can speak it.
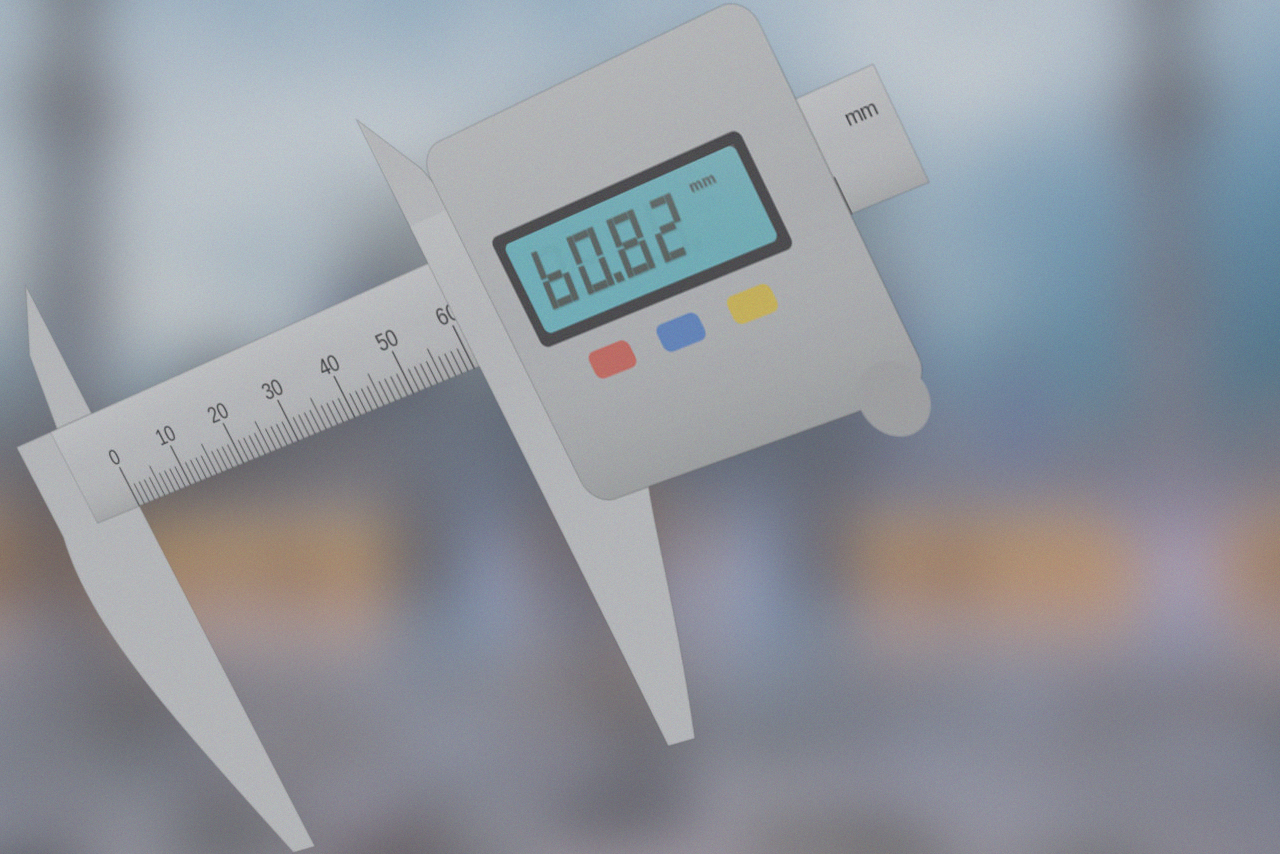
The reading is {"value": 60.82, "unit": "mm"}
